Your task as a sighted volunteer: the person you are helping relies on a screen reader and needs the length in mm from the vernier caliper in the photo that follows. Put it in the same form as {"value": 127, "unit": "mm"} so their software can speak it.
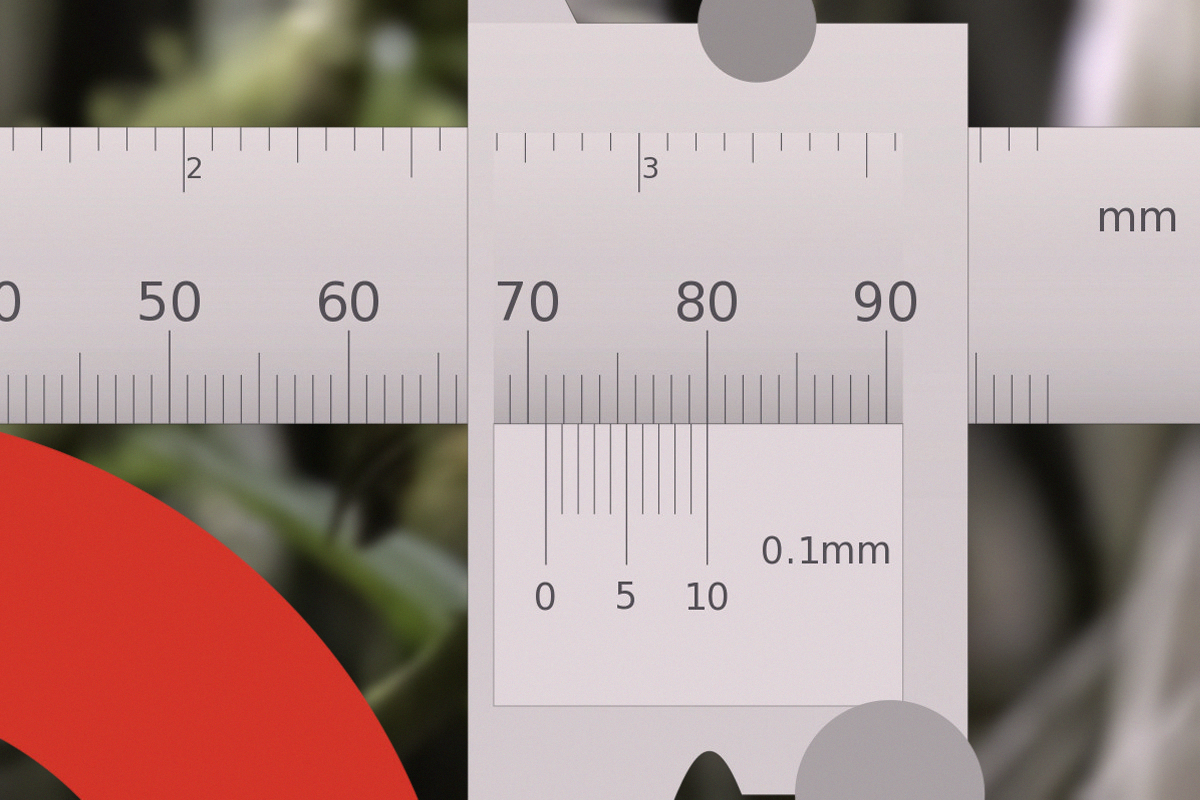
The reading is {"value": 71.0, "unit": "mm"}
